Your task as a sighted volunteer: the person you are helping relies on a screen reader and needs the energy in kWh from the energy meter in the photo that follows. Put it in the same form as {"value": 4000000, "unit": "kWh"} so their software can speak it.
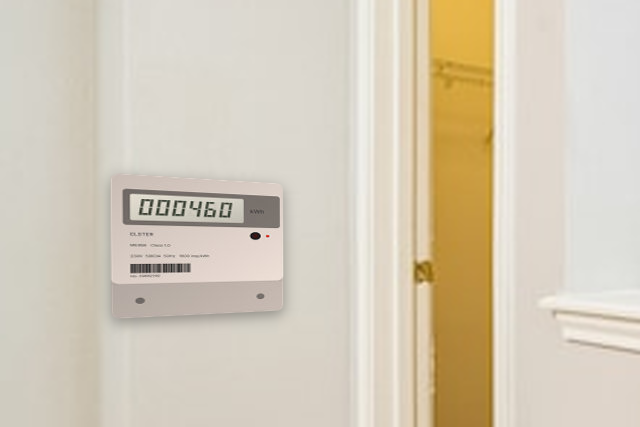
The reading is {"value": 460, "unit": "kWh"}
